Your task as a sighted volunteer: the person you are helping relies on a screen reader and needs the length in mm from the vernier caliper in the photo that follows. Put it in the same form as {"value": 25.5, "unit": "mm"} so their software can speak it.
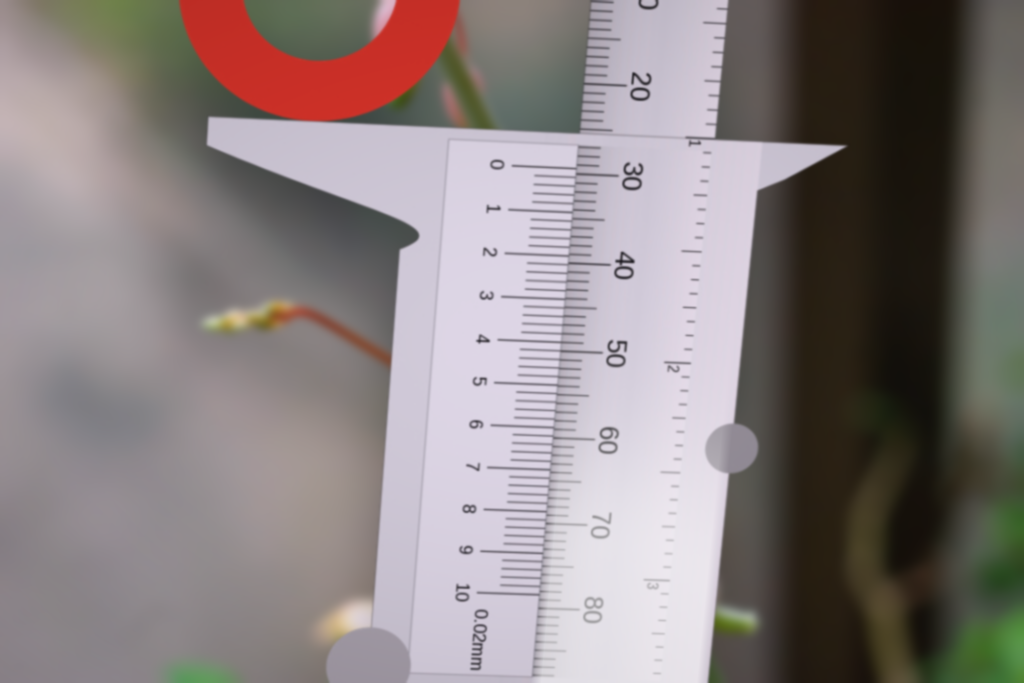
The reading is {"value": 29.4, "unit": "mm"}
